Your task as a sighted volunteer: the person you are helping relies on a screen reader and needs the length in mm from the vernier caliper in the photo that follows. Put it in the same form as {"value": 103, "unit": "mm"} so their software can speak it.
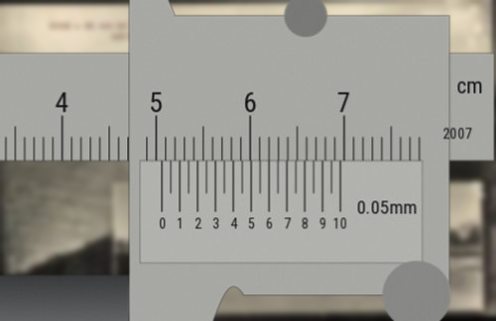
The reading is {"value": 50.6, "unit": "mm"}
